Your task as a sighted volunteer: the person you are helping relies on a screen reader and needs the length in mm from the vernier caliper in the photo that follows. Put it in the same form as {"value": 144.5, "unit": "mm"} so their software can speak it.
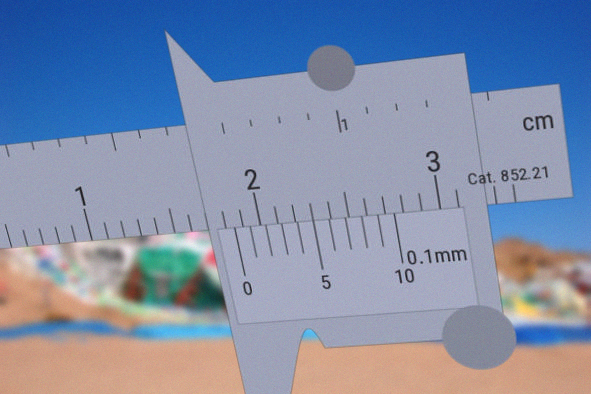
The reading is {"value": 18.5, "unit": "mm"}
